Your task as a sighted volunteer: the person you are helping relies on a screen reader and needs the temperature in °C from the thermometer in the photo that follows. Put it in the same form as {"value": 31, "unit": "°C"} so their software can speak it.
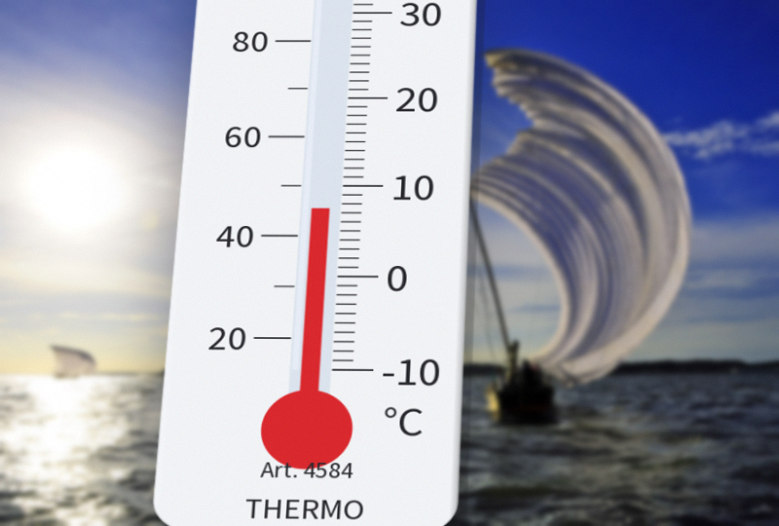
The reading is {"value": 7.5, "unit": "°C"}
